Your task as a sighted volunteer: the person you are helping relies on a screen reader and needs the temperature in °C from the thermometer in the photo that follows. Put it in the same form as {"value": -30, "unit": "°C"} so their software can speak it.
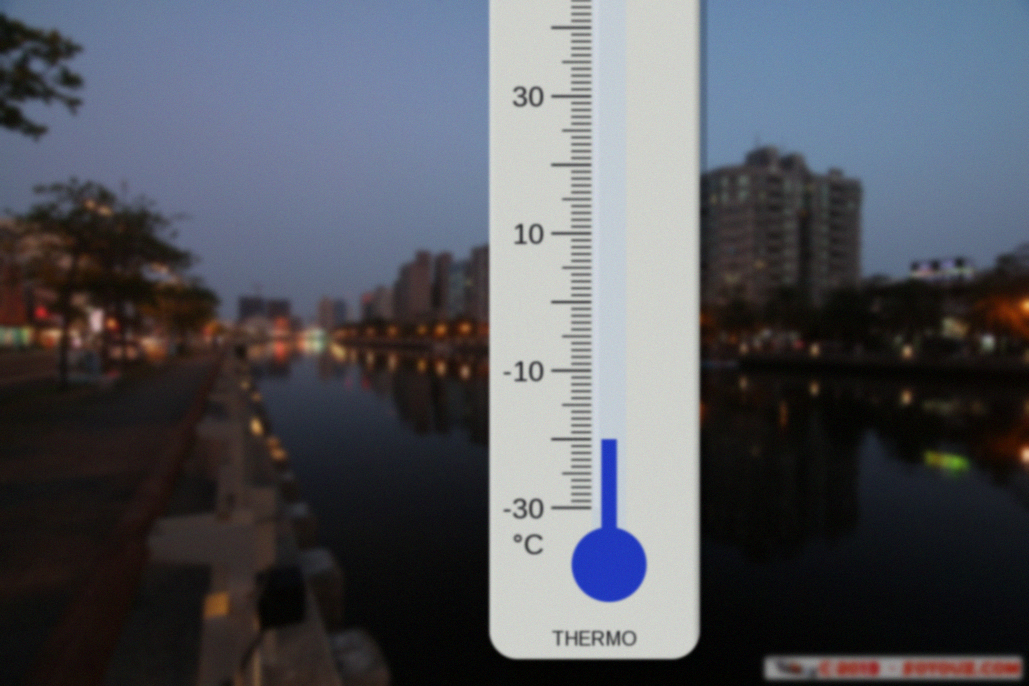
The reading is {"value": -20, "unit": "°C"}
